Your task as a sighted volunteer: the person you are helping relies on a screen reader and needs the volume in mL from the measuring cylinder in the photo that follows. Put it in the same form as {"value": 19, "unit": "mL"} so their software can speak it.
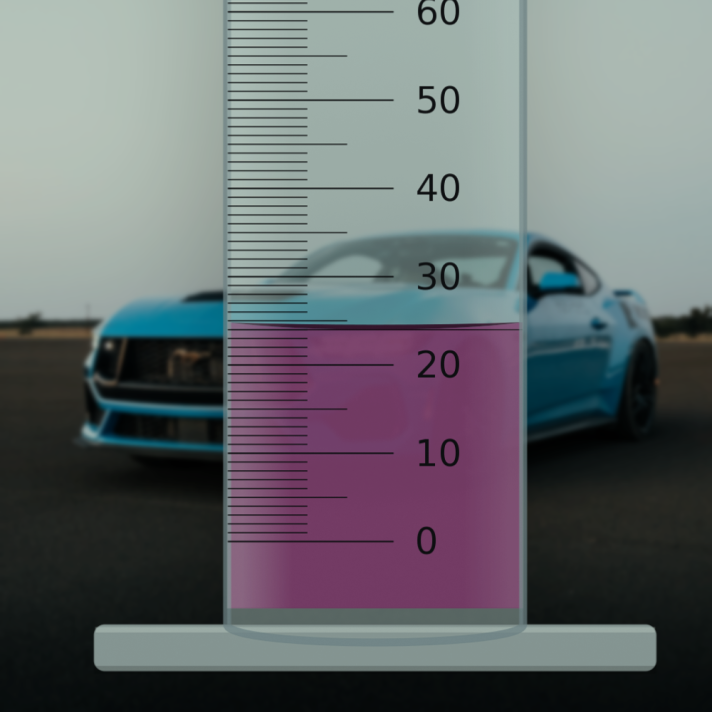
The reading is {"value": 24, "unit": "mL"}
